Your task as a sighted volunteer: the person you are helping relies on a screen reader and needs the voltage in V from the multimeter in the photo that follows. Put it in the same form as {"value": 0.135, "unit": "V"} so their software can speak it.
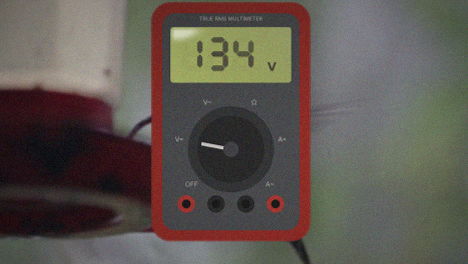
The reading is {"value": 134, "unit": "V"}
